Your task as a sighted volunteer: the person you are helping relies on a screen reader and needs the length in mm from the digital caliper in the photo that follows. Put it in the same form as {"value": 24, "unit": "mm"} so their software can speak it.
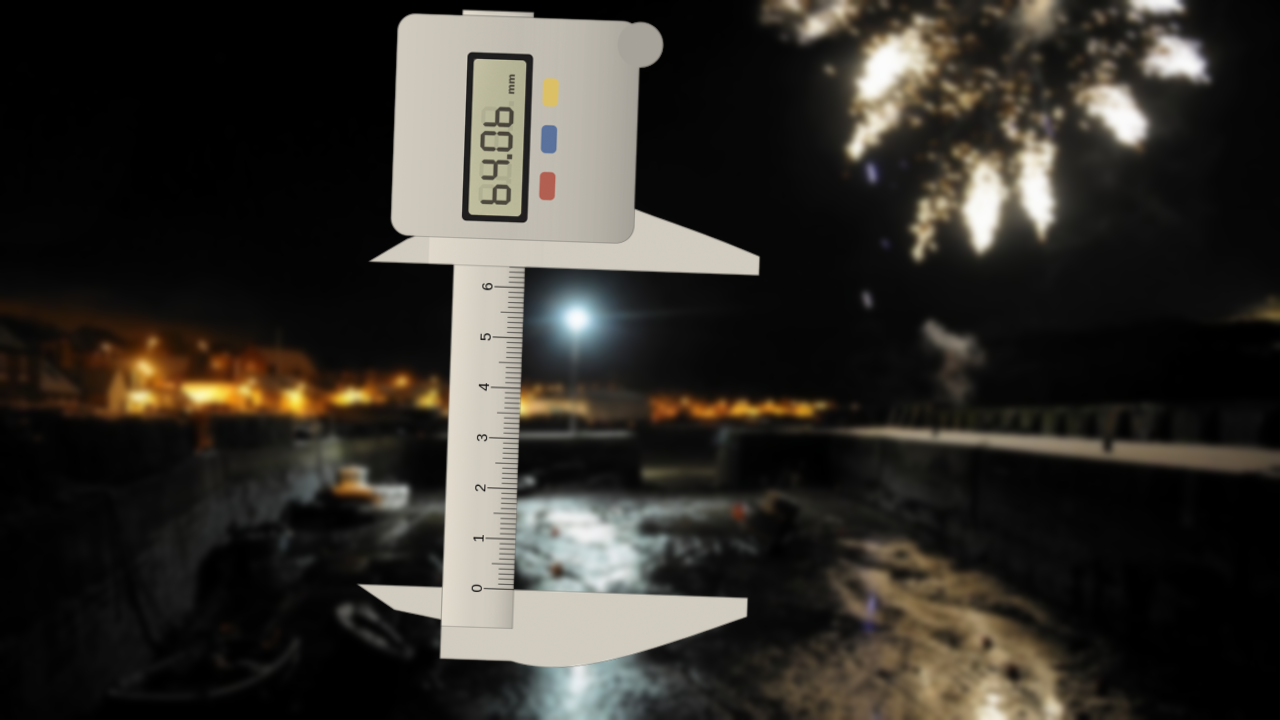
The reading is {"value": 64.06, "unit": "mm"}
